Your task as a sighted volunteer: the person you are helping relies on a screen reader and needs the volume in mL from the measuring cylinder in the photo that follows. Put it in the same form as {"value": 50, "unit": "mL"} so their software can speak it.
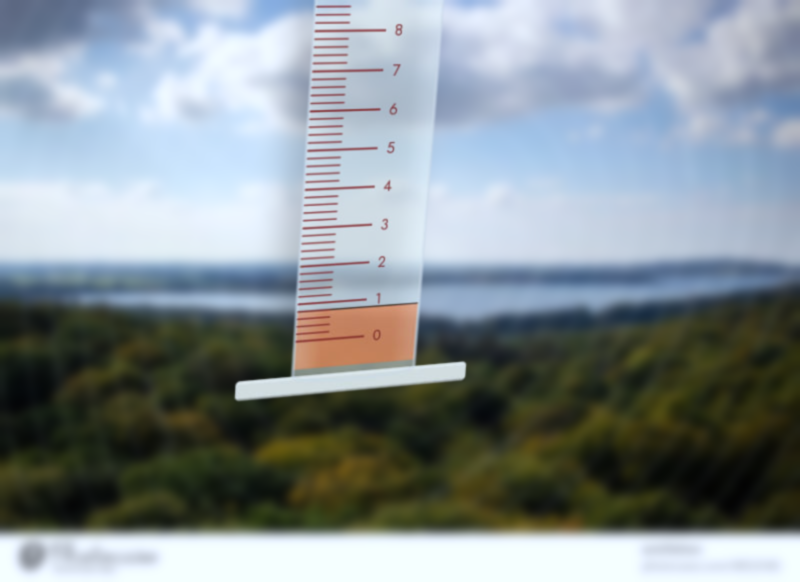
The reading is {"value": 0.8, "unit": "mL"}
